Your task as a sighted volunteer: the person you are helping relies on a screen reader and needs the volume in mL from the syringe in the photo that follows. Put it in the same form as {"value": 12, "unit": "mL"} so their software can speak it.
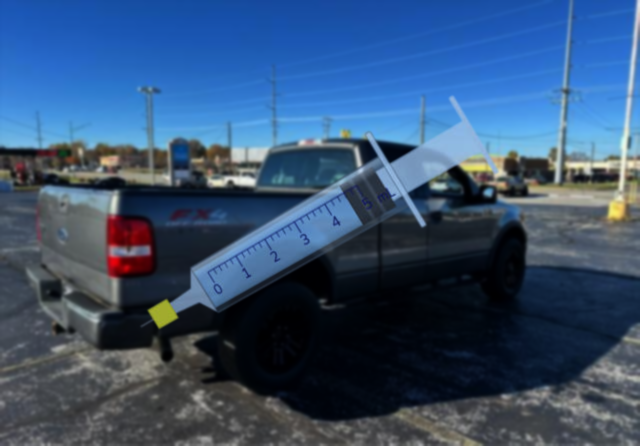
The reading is {"value": 4.6, "unit": "mL"}
